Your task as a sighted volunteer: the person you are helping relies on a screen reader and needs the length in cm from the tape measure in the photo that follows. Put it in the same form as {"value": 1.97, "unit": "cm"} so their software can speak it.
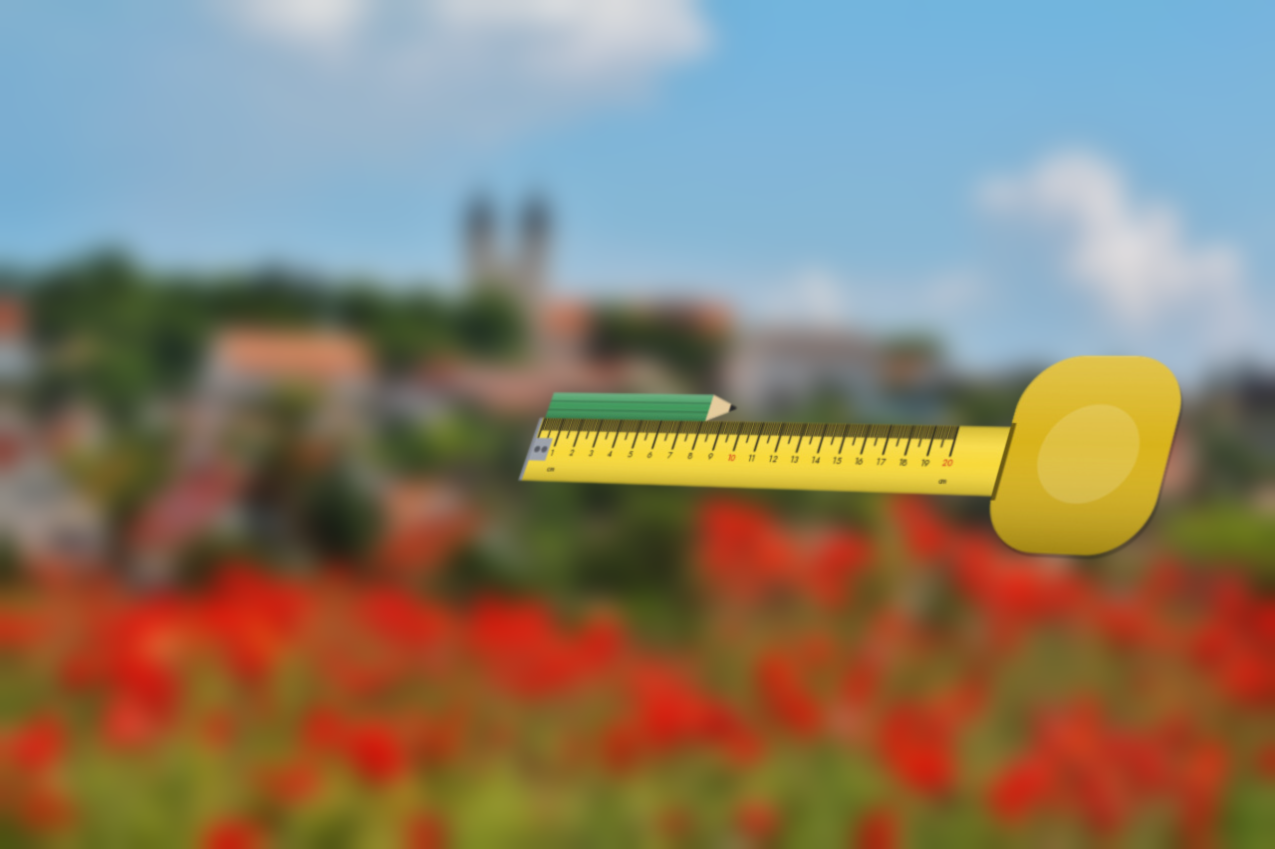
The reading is {"value": 9.5, "unit": "cm"}
